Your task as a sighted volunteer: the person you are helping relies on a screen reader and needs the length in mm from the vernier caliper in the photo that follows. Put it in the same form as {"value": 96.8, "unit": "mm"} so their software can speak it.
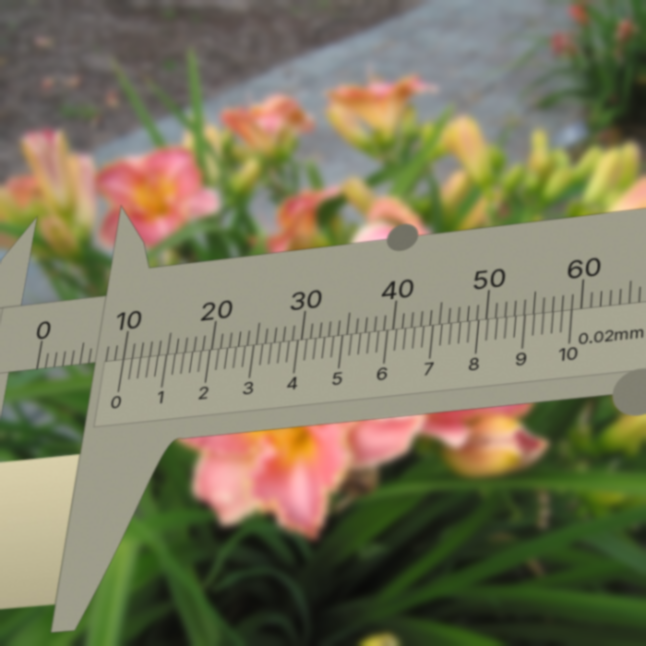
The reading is {"value": 10.0, "unit": "mm"}
